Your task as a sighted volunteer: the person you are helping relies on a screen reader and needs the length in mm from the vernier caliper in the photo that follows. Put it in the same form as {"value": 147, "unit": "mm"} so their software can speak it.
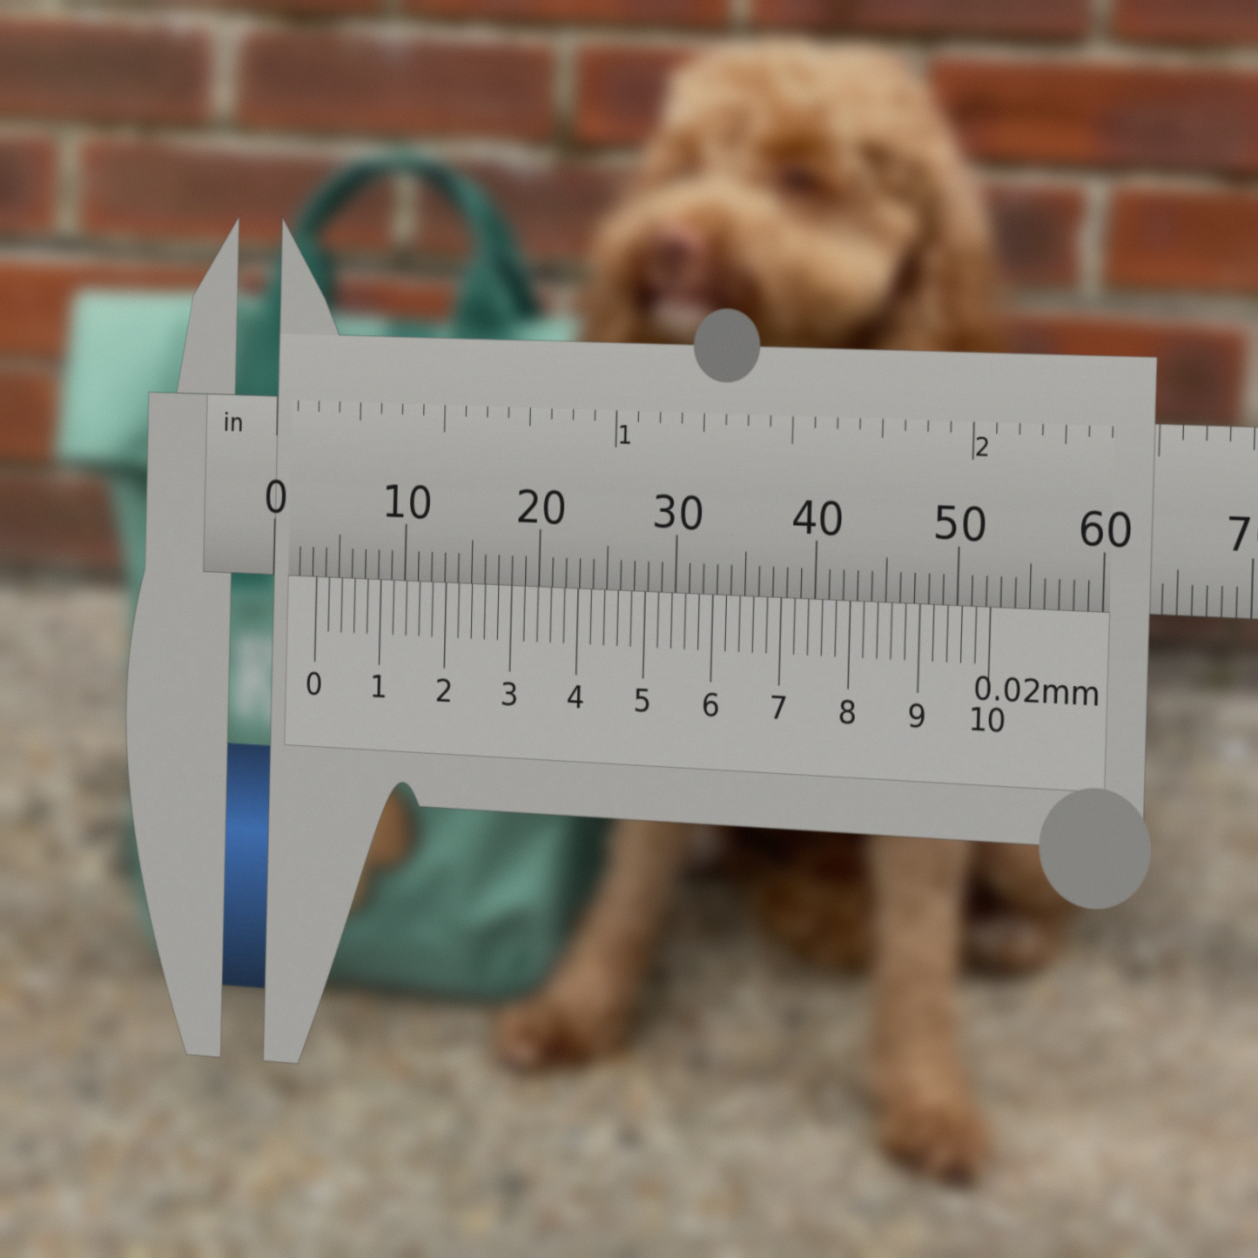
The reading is {"value": 3.3, "unit": "mm"}
